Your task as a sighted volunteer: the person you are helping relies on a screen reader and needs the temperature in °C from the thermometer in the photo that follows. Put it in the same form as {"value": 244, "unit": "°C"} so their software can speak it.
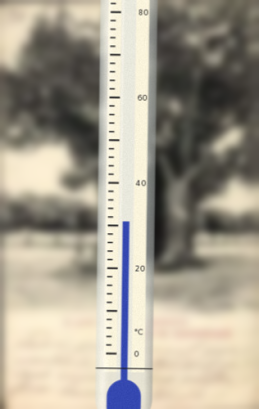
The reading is {"value": 31, "unit": "°C"}
